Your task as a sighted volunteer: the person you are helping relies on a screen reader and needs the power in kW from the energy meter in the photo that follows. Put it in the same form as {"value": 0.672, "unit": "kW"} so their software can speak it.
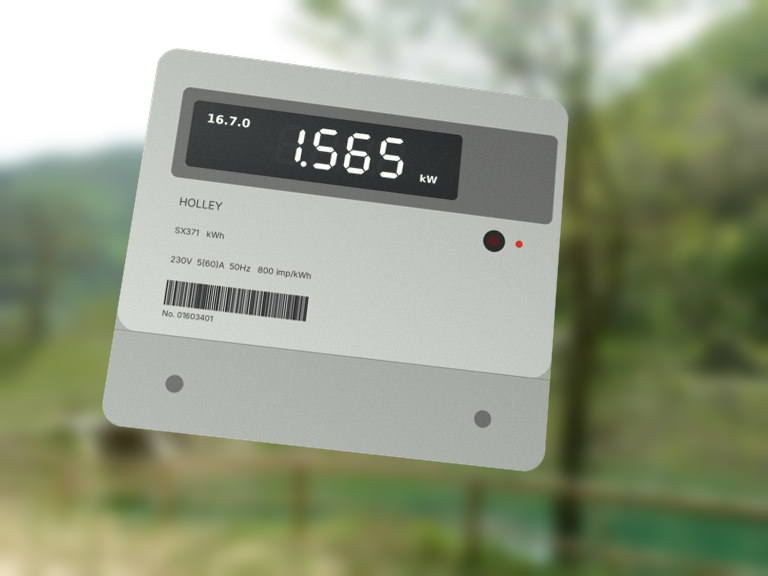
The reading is {"value": 1.565, "unit": "kW"}
